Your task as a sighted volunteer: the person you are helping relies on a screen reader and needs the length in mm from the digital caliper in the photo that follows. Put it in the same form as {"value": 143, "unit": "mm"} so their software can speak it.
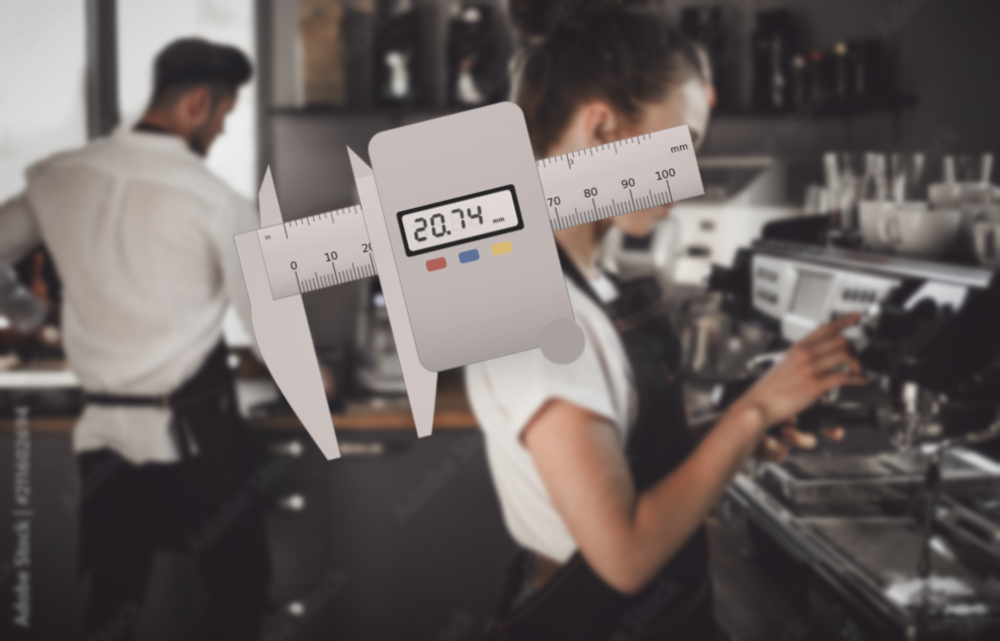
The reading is {"value": 20.74, "unit": "mm"}
